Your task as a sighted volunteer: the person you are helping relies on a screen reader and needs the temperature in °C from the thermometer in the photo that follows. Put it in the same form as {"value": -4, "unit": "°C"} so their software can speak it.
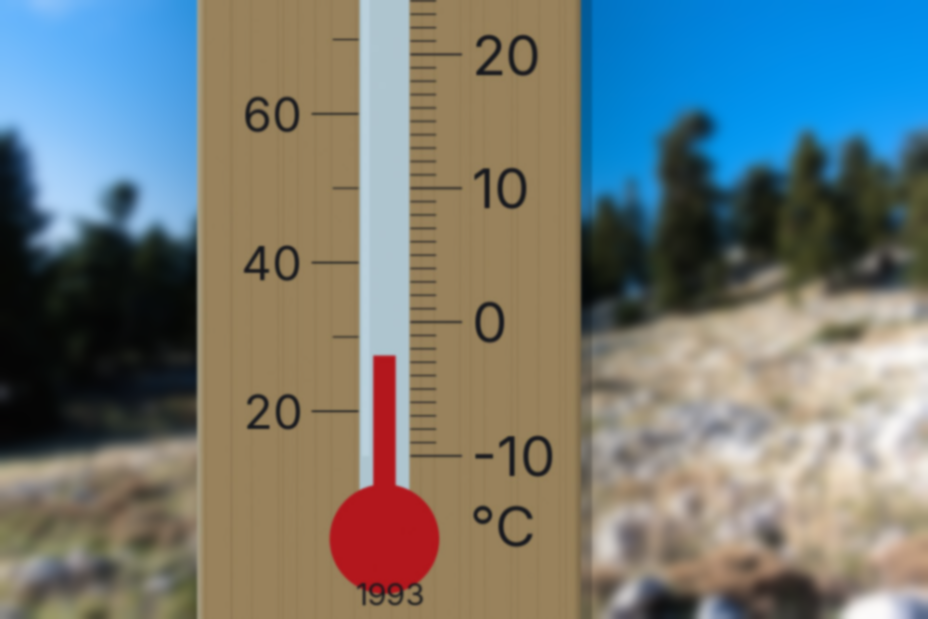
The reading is {"value": -2.5, "unit": "°C"}
